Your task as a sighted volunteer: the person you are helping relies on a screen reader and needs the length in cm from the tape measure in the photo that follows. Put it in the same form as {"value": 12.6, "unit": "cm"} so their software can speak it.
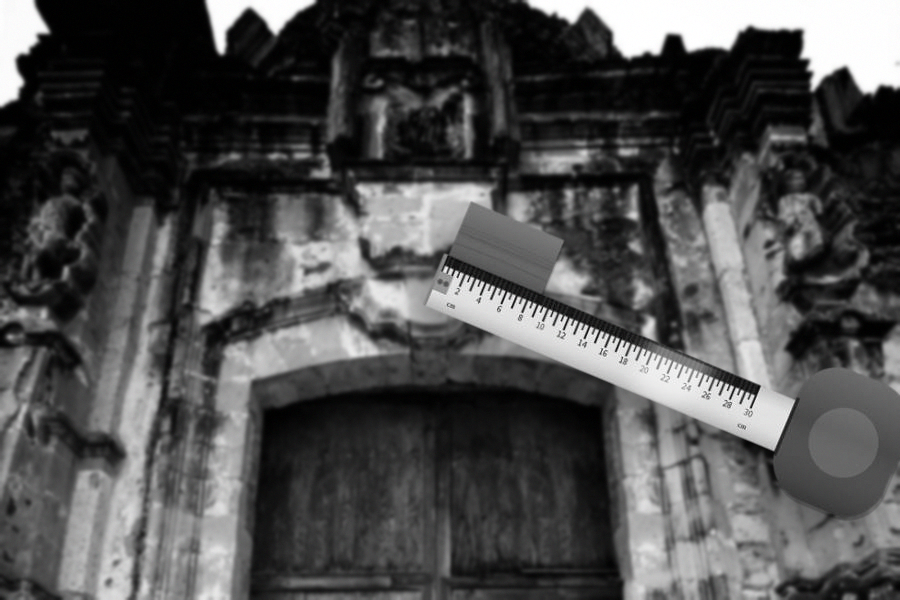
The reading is {"value": 9, "unit": "cm"}
